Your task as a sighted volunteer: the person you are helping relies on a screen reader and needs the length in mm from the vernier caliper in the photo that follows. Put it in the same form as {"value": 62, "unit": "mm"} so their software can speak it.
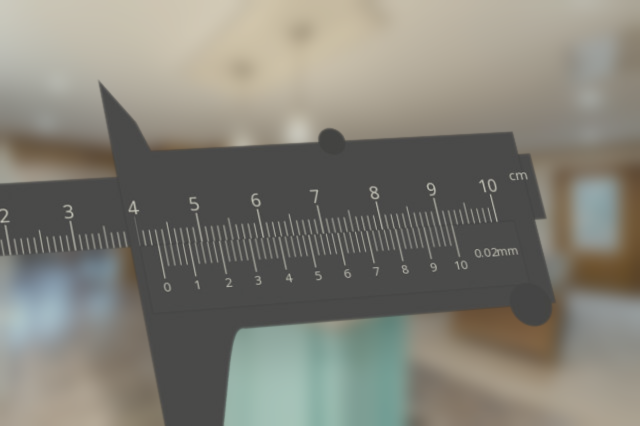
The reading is {"value": 43.0, "unit": "mm"}
